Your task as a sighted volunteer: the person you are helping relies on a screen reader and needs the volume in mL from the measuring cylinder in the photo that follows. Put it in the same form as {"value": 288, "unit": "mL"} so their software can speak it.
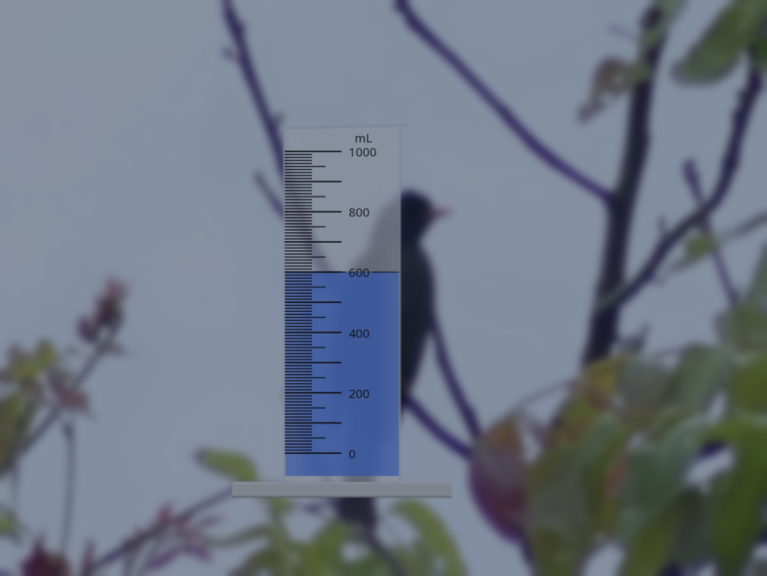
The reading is {"value": 600, "unit": "mL"}
